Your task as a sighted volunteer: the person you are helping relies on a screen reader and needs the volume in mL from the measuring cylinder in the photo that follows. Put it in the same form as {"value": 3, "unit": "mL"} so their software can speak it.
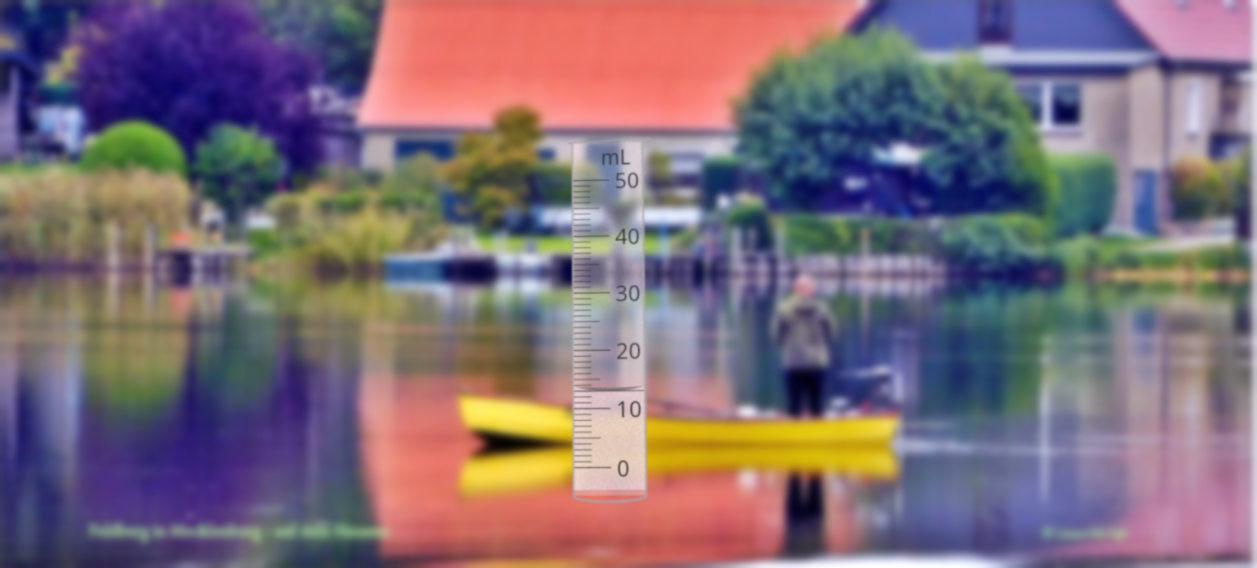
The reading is {"value": 13, "unit": "mL"}
